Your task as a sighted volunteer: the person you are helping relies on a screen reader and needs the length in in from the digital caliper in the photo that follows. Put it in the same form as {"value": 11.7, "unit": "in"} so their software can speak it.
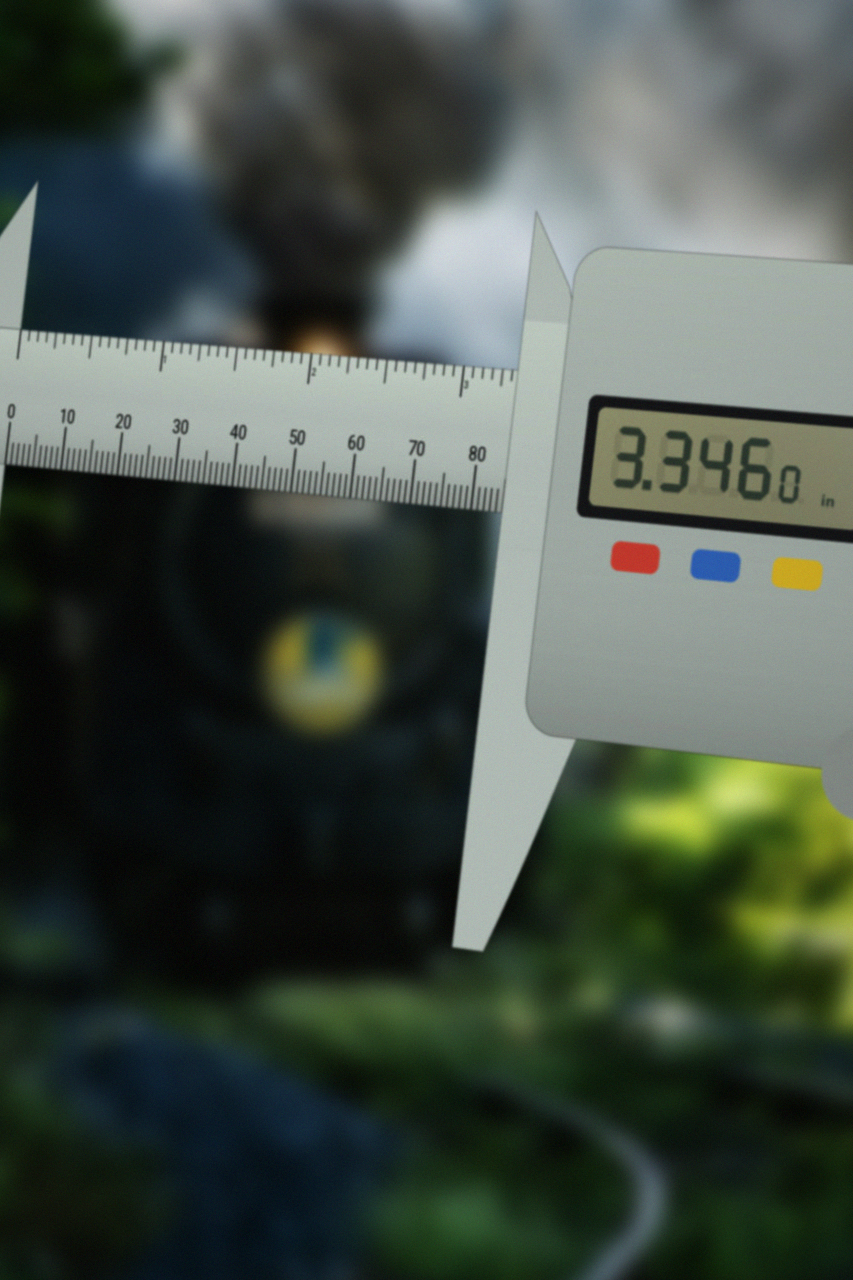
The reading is {"value": 3.3460, "unit": "in"}
